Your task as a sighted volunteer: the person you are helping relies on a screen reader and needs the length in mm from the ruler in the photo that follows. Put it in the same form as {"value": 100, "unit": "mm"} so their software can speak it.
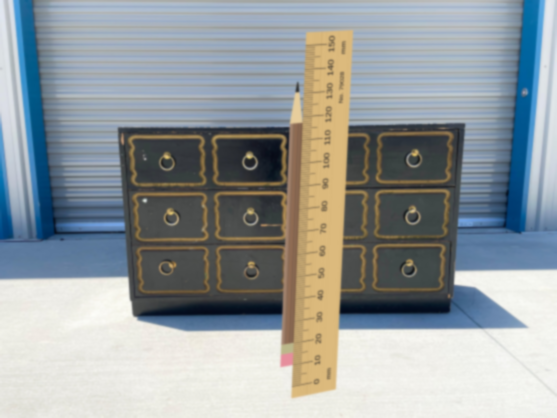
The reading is {"value": 125, "unit": "mm"}
